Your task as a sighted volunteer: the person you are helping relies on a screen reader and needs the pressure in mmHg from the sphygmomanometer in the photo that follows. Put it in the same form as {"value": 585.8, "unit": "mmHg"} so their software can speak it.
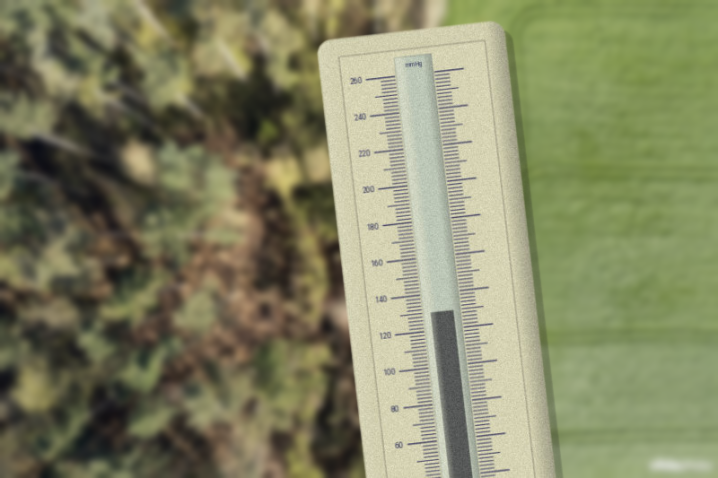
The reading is {"value": 130, "unit": "mmHg"}
